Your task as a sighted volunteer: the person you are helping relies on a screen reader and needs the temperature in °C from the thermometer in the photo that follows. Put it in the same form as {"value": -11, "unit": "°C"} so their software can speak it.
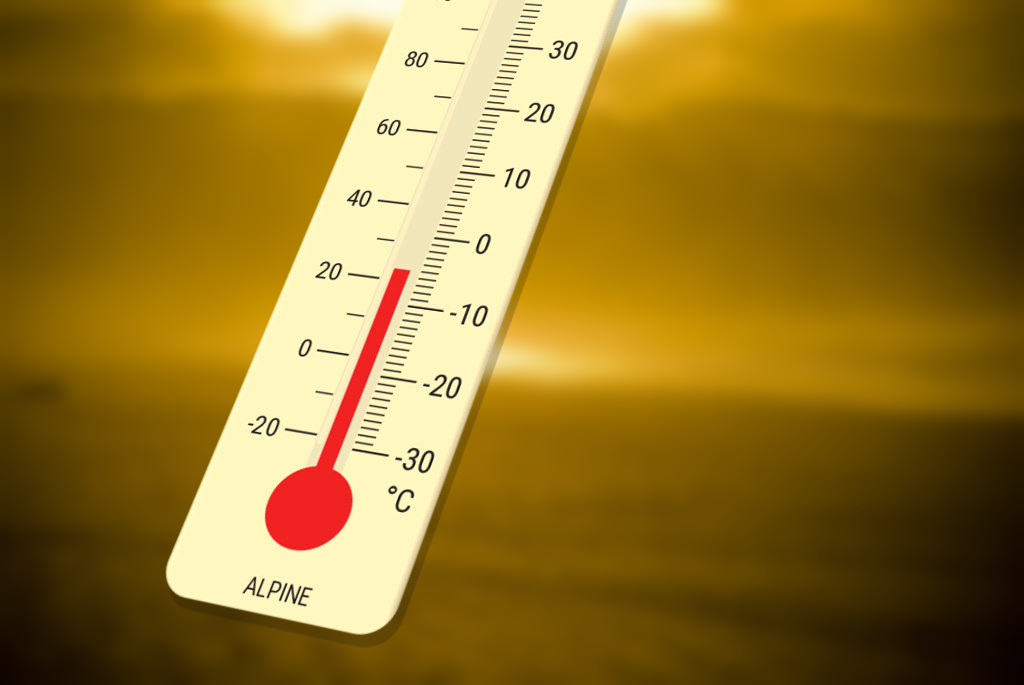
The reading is {"value": -5, "unit": "°C"}
